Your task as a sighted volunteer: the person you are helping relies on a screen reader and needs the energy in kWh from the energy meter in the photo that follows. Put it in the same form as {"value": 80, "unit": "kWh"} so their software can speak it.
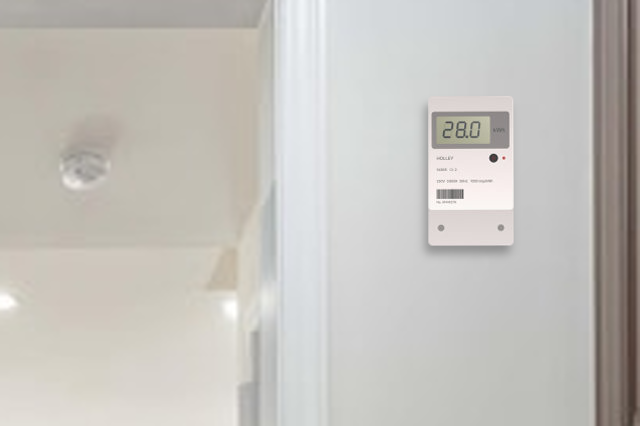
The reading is {"value": 28.0, "unit": "kWh"}
